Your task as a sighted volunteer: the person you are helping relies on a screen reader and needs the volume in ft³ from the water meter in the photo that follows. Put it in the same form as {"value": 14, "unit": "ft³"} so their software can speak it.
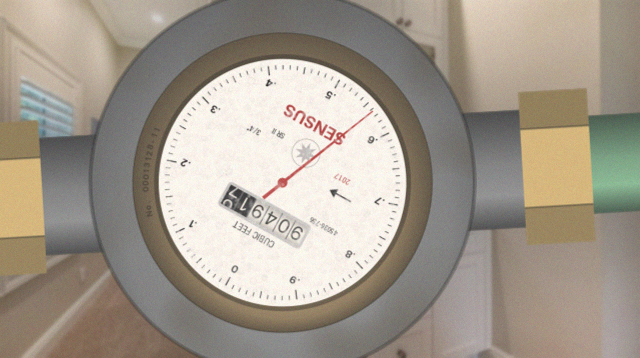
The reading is {"value": 904916.56, "unit": "ft³"}
